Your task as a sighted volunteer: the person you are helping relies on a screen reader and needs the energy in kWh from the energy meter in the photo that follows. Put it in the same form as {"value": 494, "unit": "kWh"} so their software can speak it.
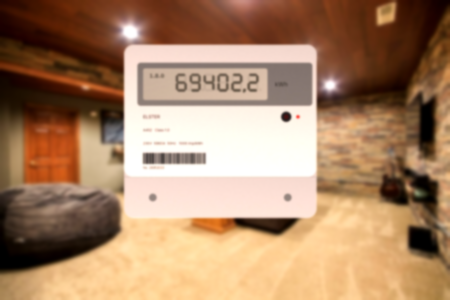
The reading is {"value": 69402.2, "unit": "kWh"}
